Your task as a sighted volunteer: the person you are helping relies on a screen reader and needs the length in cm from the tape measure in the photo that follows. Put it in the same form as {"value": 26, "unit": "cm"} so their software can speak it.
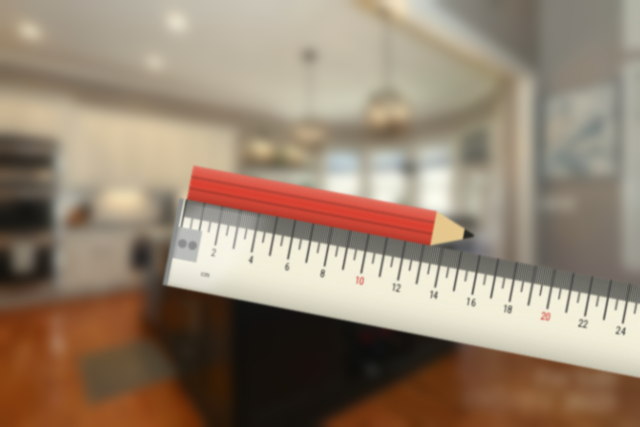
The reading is {"value": 15.5, "unit": "cm"}
